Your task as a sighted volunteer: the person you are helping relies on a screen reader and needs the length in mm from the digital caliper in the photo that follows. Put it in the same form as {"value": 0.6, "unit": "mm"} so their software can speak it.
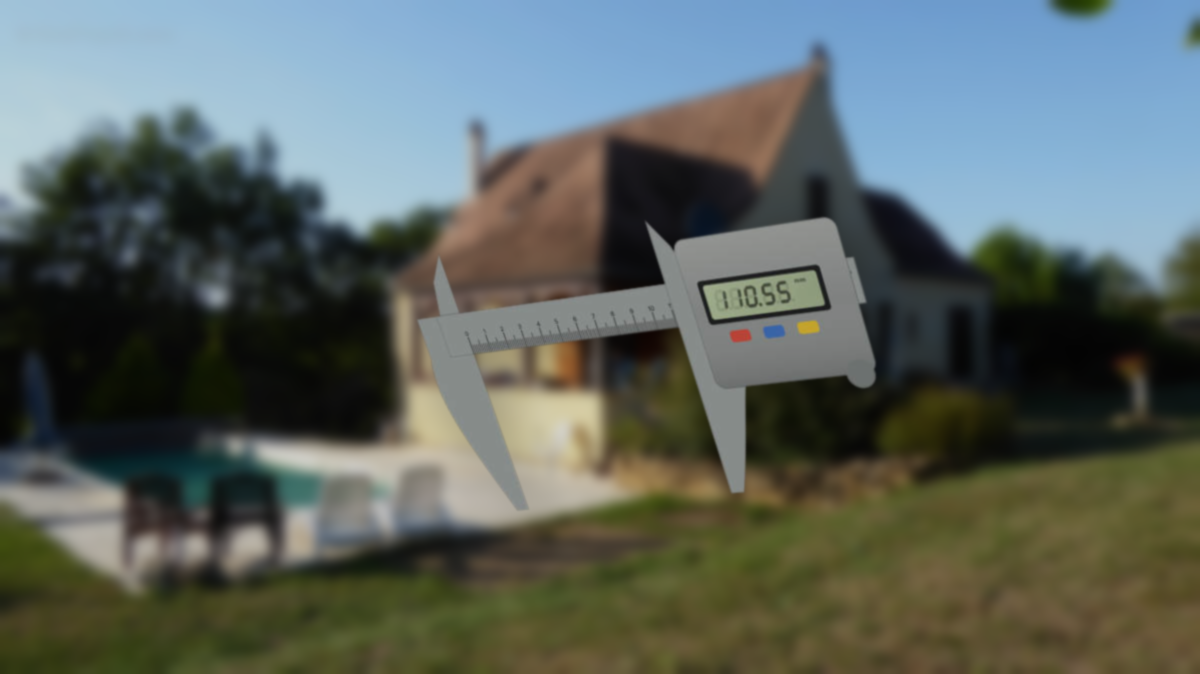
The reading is {"value": 110.55, "unit": "mm"}
